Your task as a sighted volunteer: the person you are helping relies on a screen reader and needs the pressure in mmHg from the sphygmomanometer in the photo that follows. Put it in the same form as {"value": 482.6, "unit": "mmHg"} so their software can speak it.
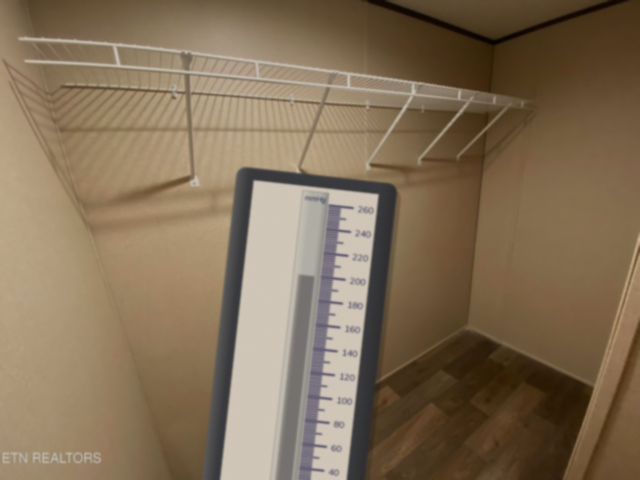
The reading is {"value": 200, "unit": "mmHg"}
